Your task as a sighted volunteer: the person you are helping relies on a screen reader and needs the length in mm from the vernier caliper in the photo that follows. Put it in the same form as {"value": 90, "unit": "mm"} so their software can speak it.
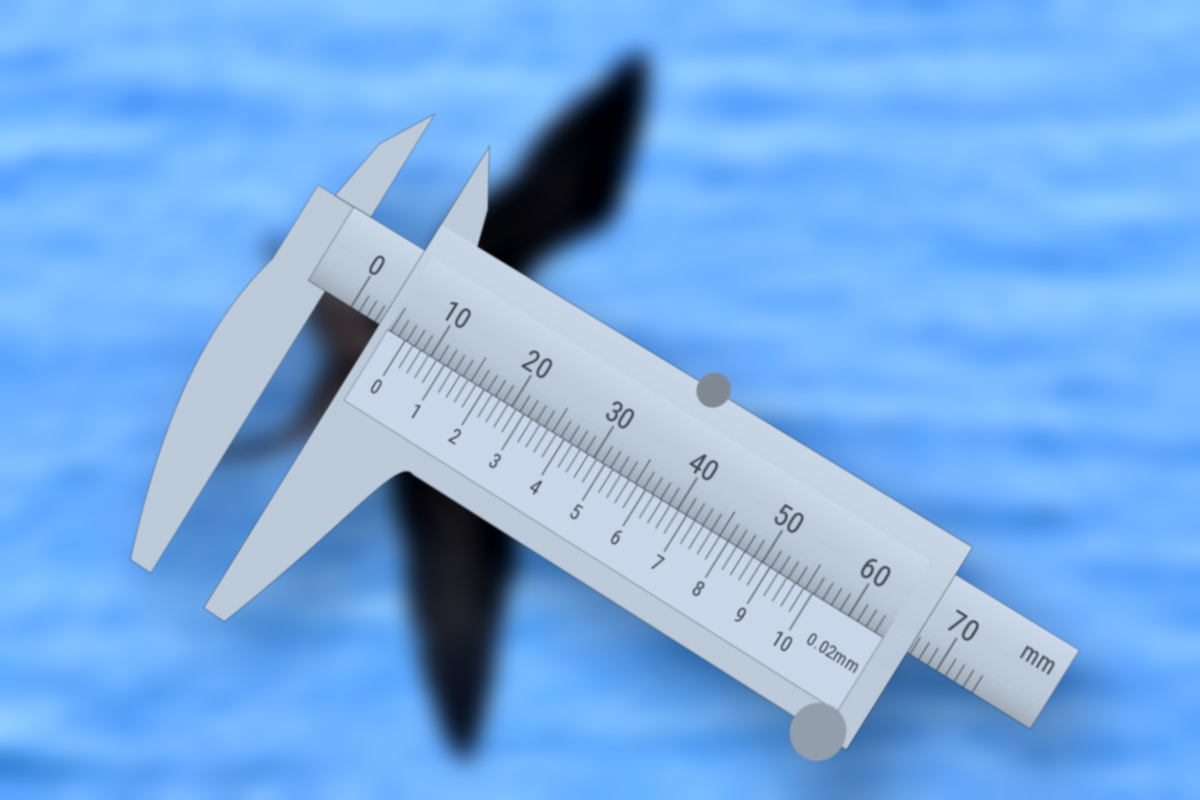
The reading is {"value": 6.8, "unit": "mm"}
